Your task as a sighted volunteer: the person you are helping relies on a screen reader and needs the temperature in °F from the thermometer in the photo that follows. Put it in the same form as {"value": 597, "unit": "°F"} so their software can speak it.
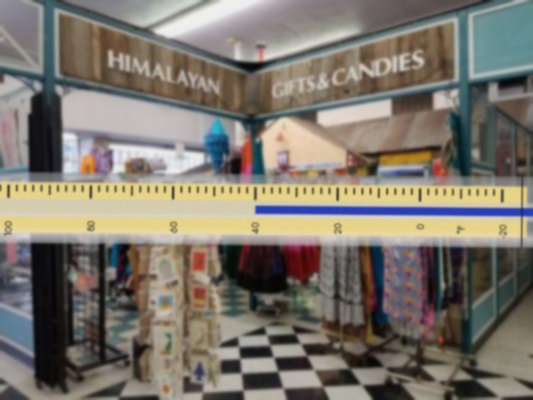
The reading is {"value": 40, "unit": "°F"}
